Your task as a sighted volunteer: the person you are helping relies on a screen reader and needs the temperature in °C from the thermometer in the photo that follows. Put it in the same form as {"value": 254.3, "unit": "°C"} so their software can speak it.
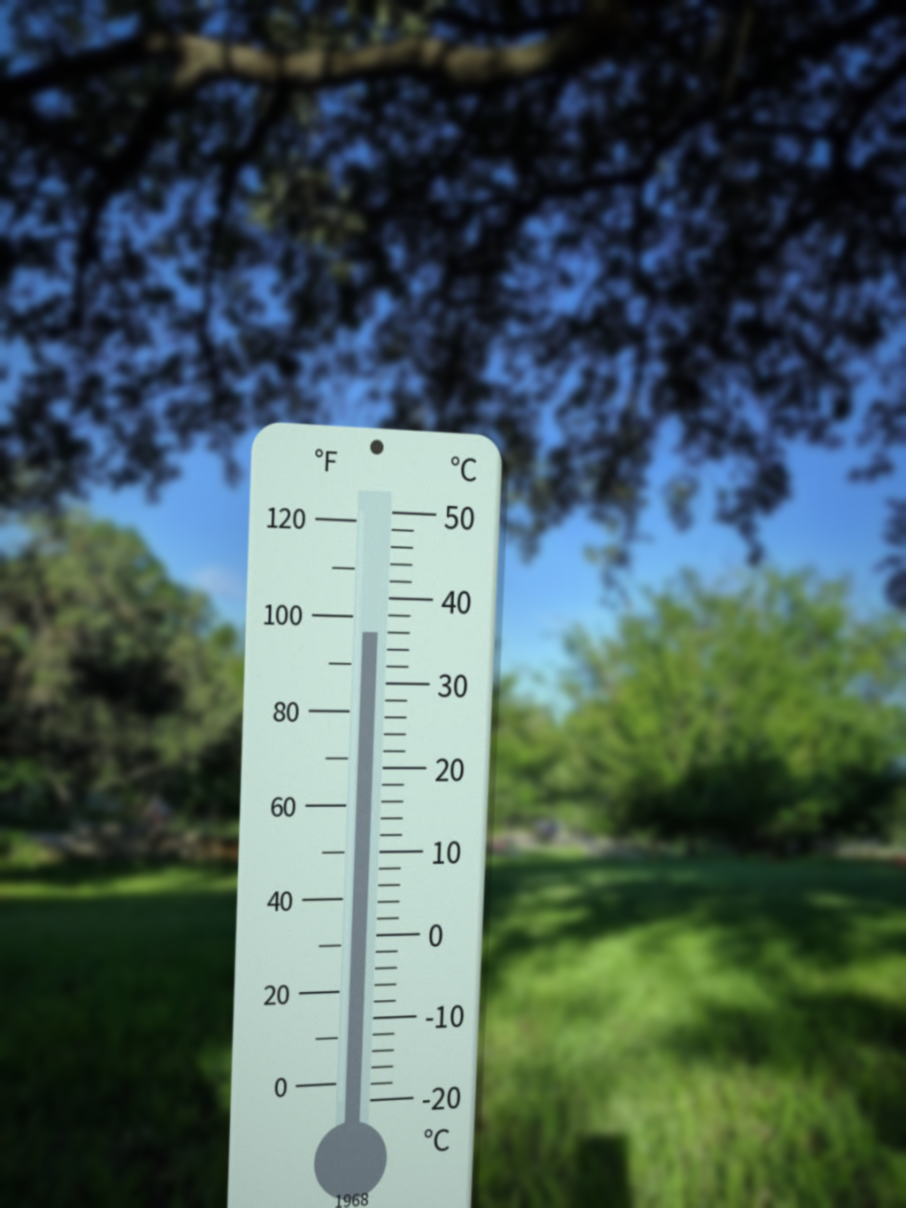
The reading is {"value": 36, "unit": "°C"}
